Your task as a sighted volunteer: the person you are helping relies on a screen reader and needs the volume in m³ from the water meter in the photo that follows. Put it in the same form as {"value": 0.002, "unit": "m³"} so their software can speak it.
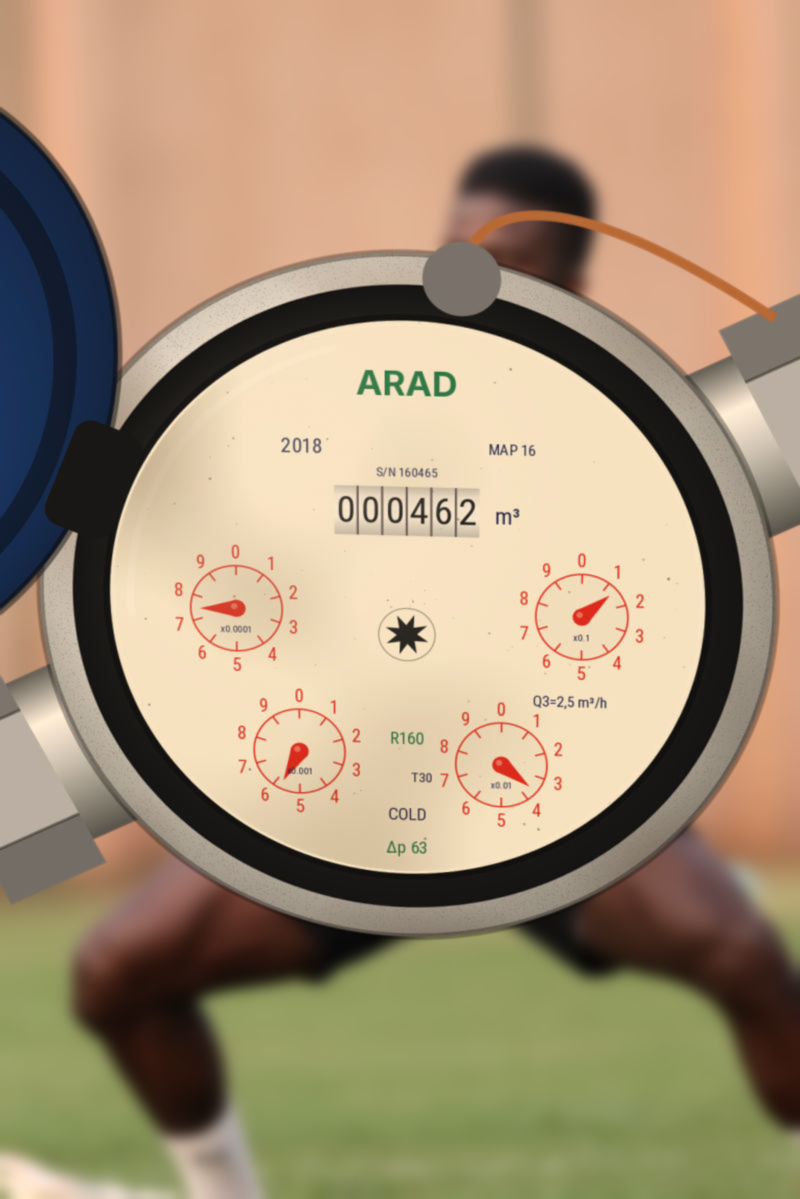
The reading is {"value": 462.1357, "unit": "m³"}
